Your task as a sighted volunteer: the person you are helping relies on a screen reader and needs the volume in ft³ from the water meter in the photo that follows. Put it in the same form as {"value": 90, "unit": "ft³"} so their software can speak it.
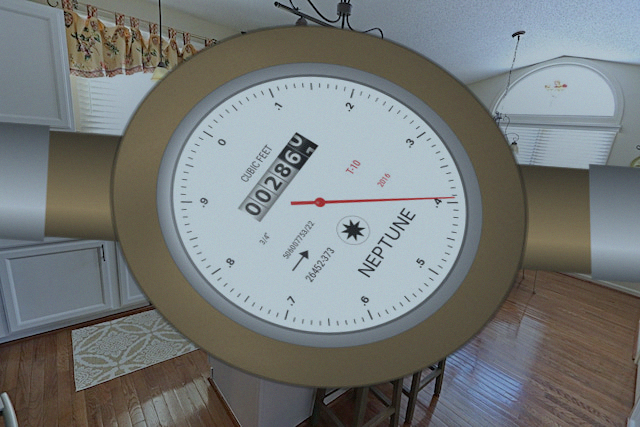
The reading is {"value": 2860.39, "unit": "ft³"}
